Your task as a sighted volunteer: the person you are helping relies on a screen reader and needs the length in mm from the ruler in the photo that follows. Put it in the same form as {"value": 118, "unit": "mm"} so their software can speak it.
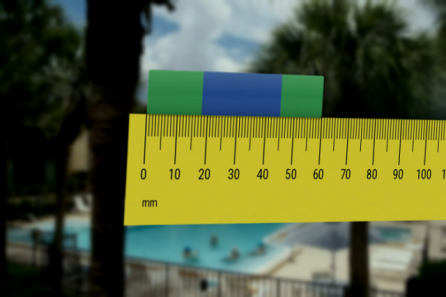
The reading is {"value": 60, "unit": "mm"}
